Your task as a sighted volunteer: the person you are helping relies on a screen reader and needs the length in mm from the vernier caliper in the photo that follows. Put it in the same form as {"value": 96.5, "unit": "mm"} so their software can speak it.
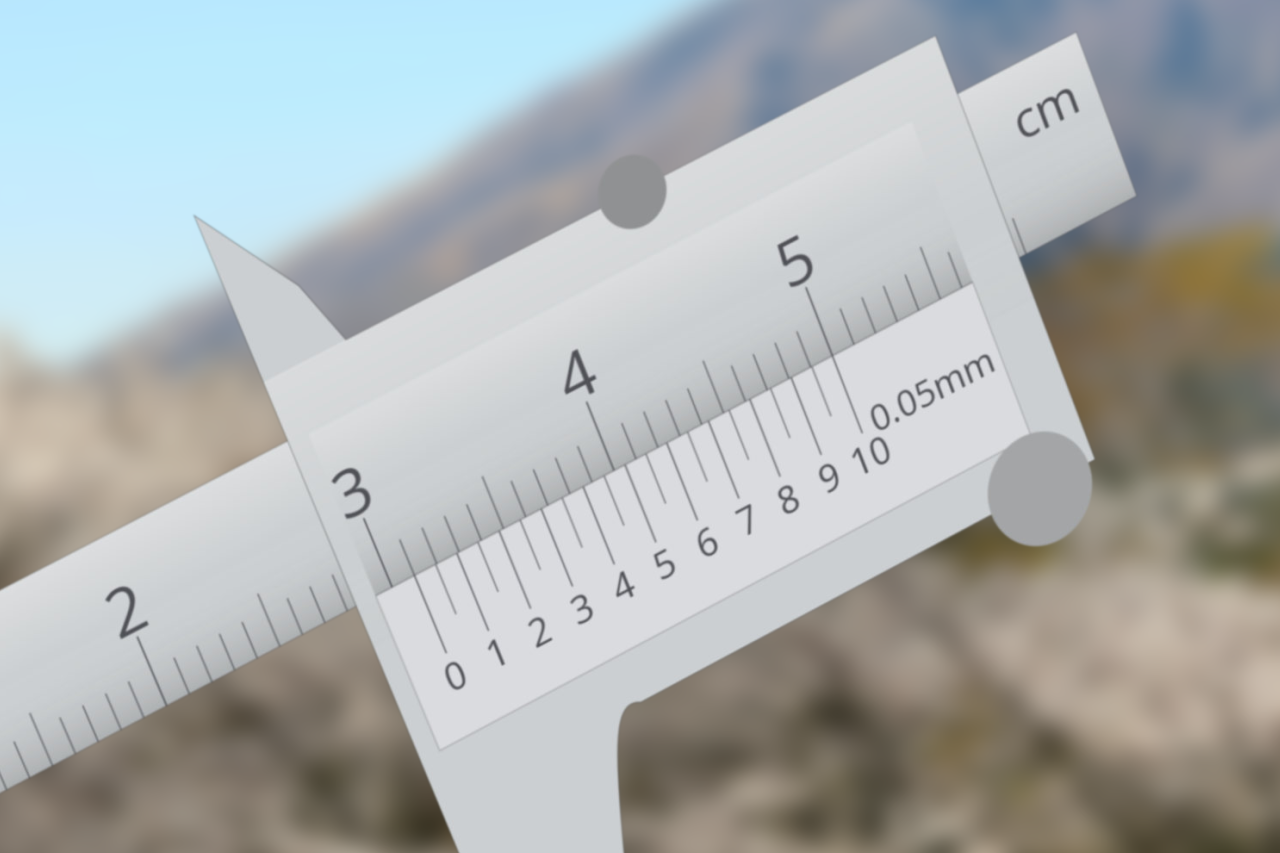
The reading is {"value": 31.0, "unit": "mm"}
